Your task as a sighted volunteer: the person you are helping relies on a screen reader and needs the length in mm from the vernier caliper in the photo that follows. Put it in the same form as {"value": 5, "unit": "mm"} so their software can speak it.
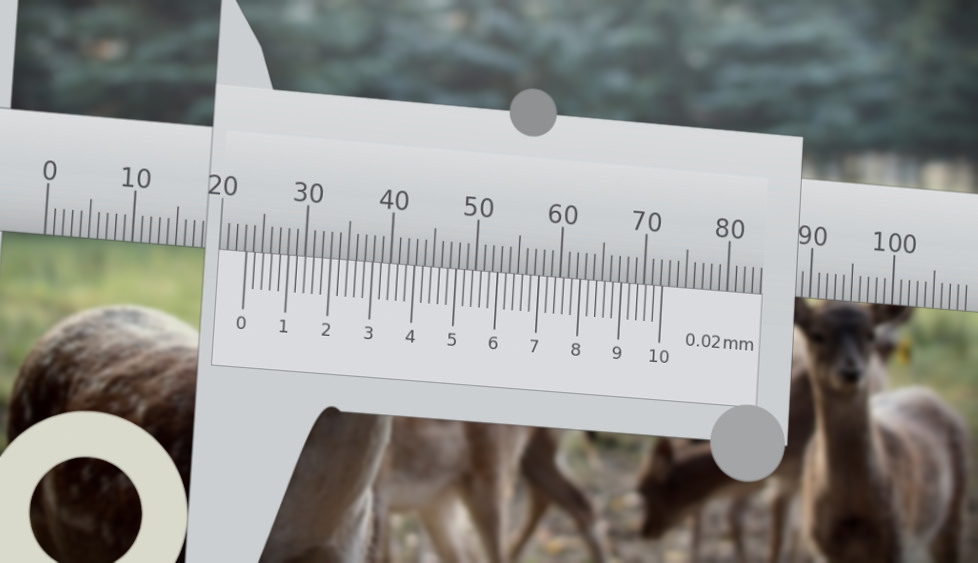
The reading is {"value": 23.2, "unit": "mm"}
